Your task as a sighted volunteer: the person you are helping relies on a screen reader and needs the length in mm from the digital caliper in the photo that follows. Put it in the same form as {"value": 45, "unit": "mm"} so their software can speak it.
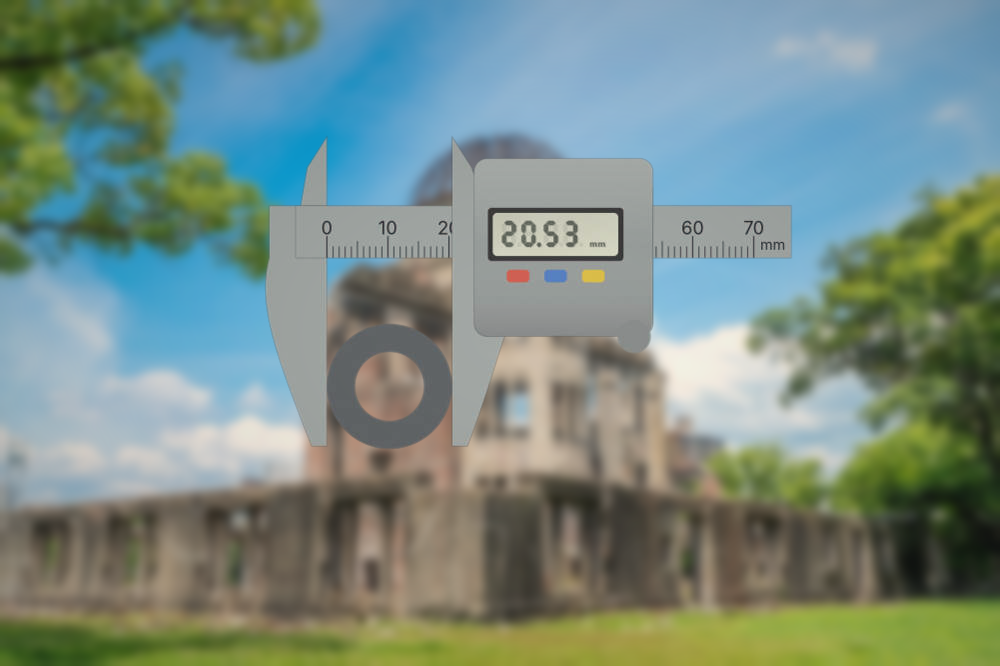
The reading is {"value": 20.53, "unit": "mm"}
